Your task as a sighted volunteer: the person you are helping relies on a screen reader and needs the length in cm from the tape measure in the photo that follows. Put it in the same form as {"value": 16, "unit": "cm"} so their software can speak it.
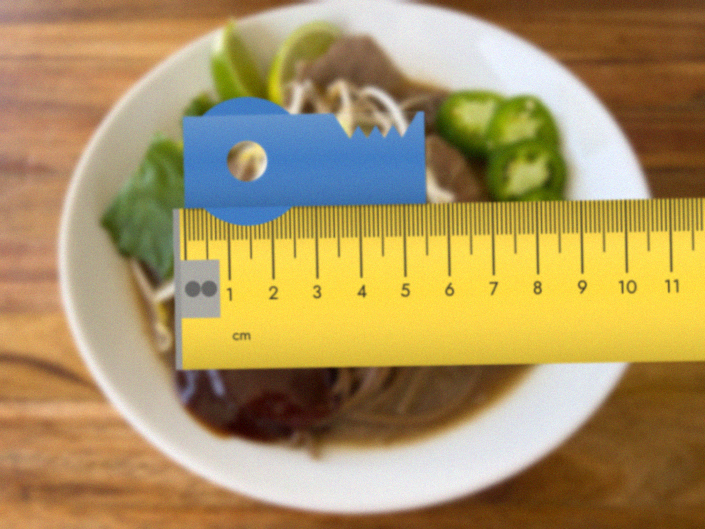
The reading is {"value": 5.5, "unit": "cm"}
